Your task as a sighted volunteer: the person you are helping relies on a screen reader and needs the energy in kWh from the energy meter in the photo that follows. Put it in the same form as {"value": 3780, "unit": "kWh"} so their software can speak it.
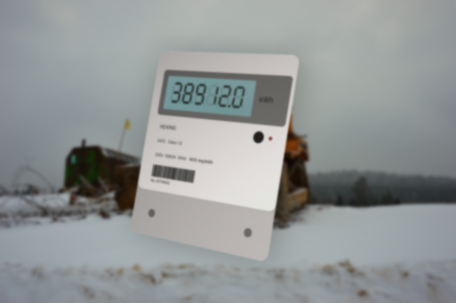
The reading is {"value": 38912.0, "unit": "kWh"}
